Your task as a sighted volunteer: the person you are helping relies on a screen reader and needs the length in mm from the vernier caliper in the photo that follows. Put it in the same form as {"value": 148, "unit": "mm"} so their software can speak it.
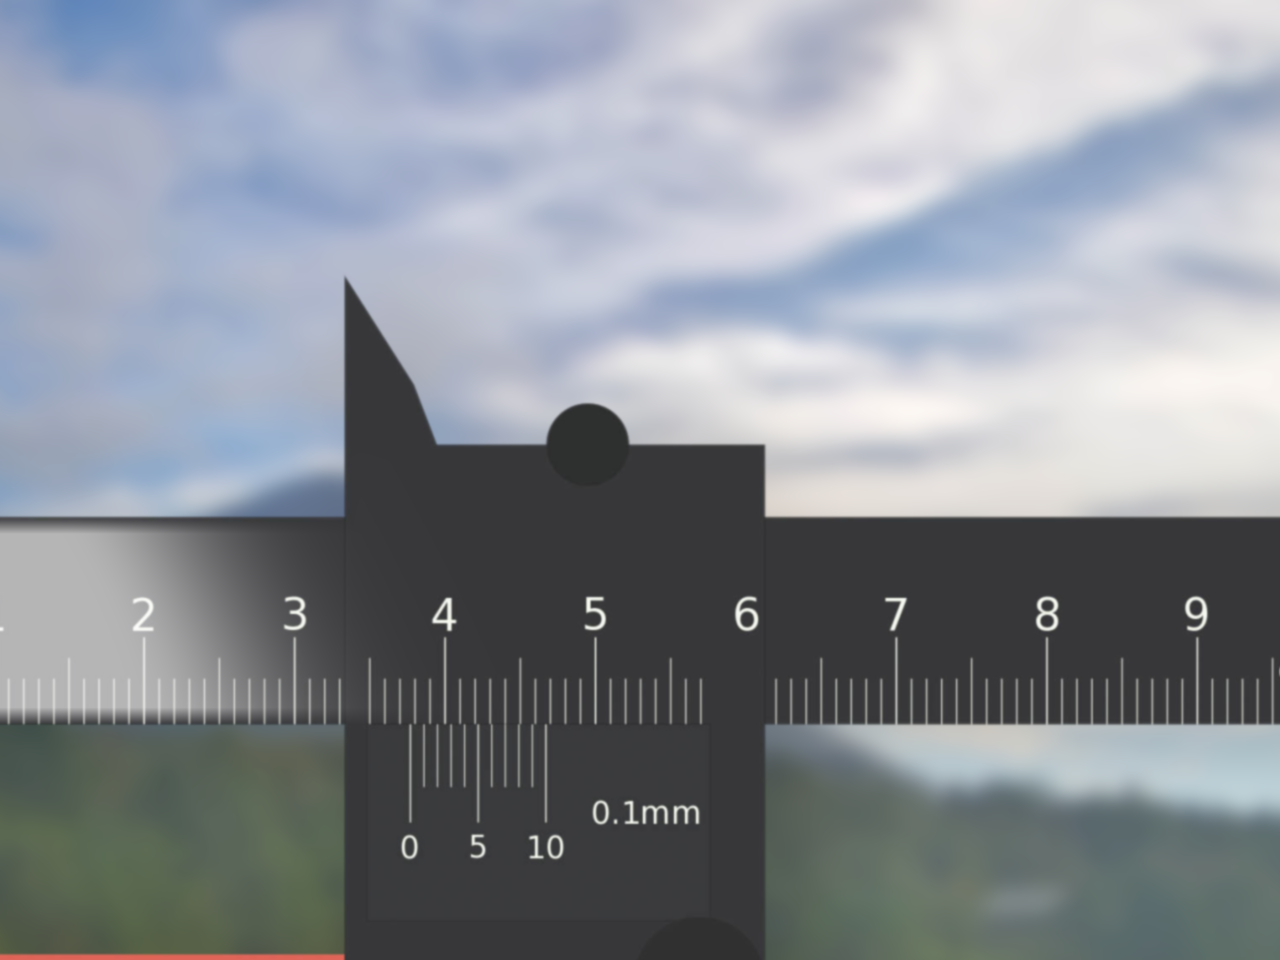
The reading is {"value": 37.7, "unit": "mm"}
